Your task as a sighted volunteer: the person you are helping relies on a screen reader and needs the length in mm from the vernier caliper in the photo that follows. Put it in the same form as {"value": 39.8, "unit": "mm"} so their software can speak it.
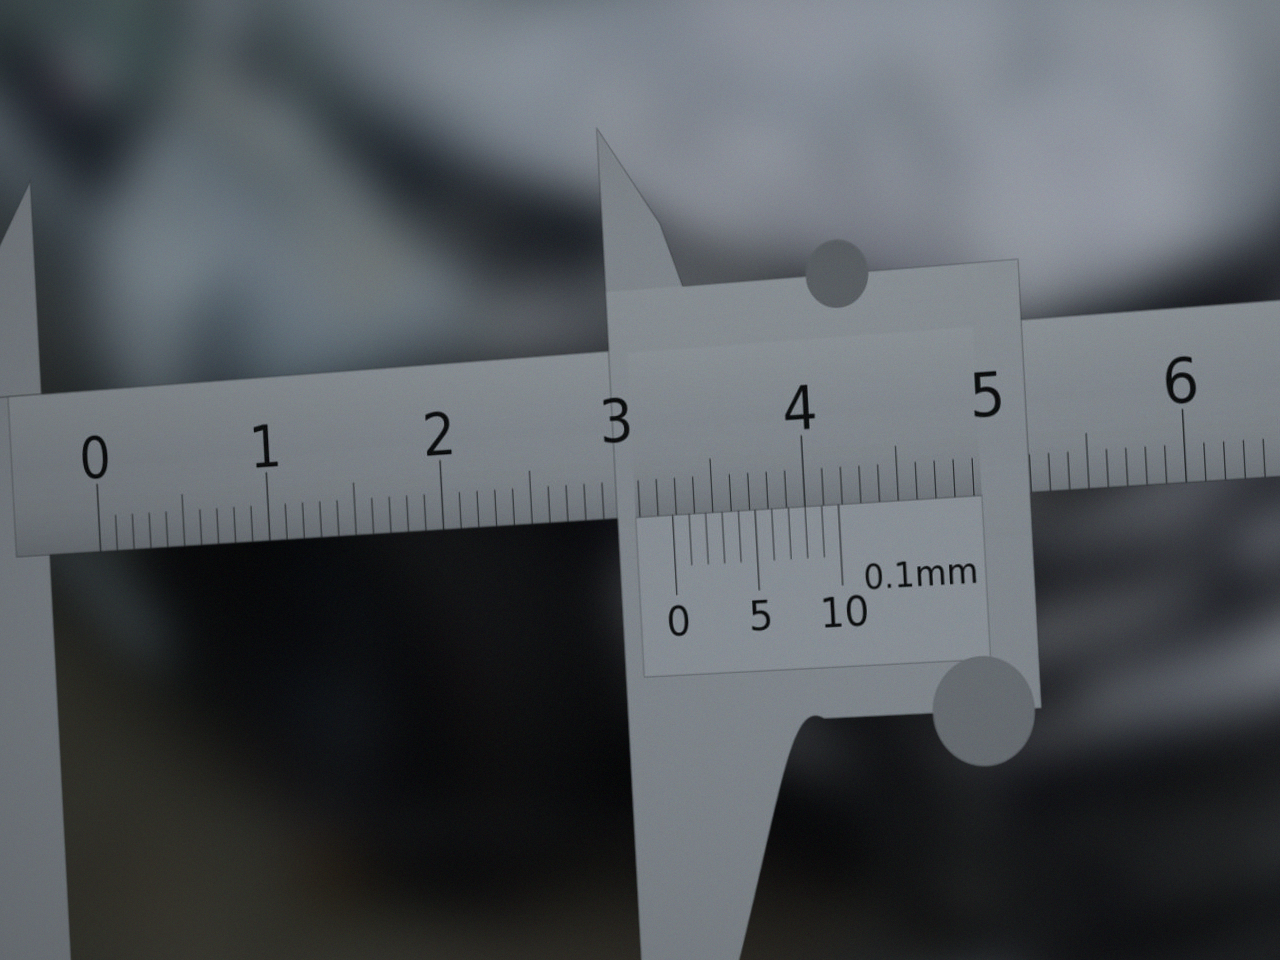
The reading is {"value": 32.8, "unit": "mm"}
